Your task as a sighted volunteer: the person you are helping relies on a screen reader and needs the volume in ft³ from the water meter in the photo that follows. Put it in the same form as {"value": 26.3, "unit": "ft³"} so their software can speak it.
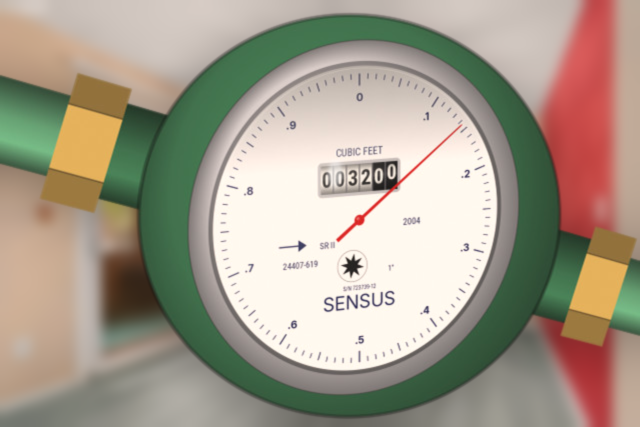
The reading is {"value": 3200.14, "unit": "ft³"}
